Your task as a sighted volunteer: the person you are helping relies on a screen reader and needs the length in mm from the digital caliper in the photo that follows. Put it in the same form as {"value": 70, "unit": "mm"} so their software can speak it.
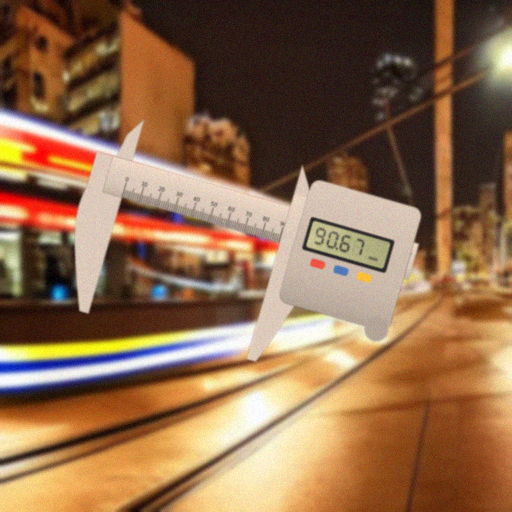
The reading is {"value": 90.67, "unit": "mm"}
